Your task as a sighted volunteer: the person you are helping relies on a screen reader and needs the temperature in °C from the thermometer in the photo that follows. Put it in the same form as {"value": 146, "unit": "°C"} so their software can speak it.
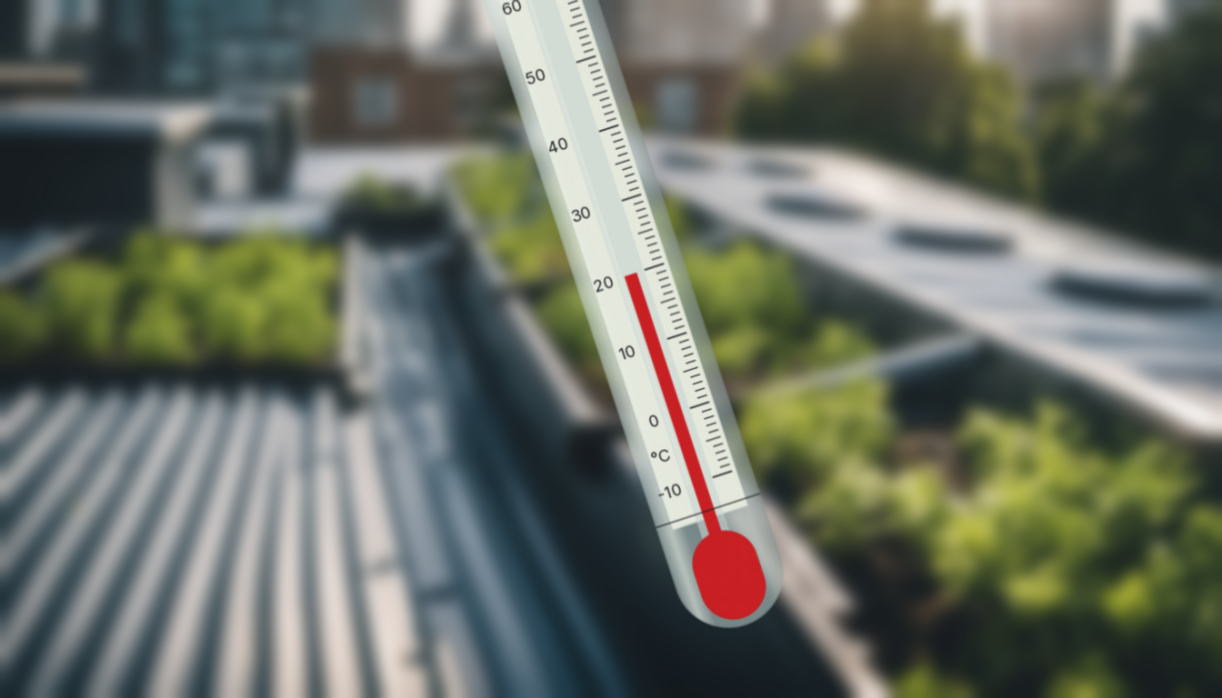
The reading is {"value": 20, "unit": "°C"}
